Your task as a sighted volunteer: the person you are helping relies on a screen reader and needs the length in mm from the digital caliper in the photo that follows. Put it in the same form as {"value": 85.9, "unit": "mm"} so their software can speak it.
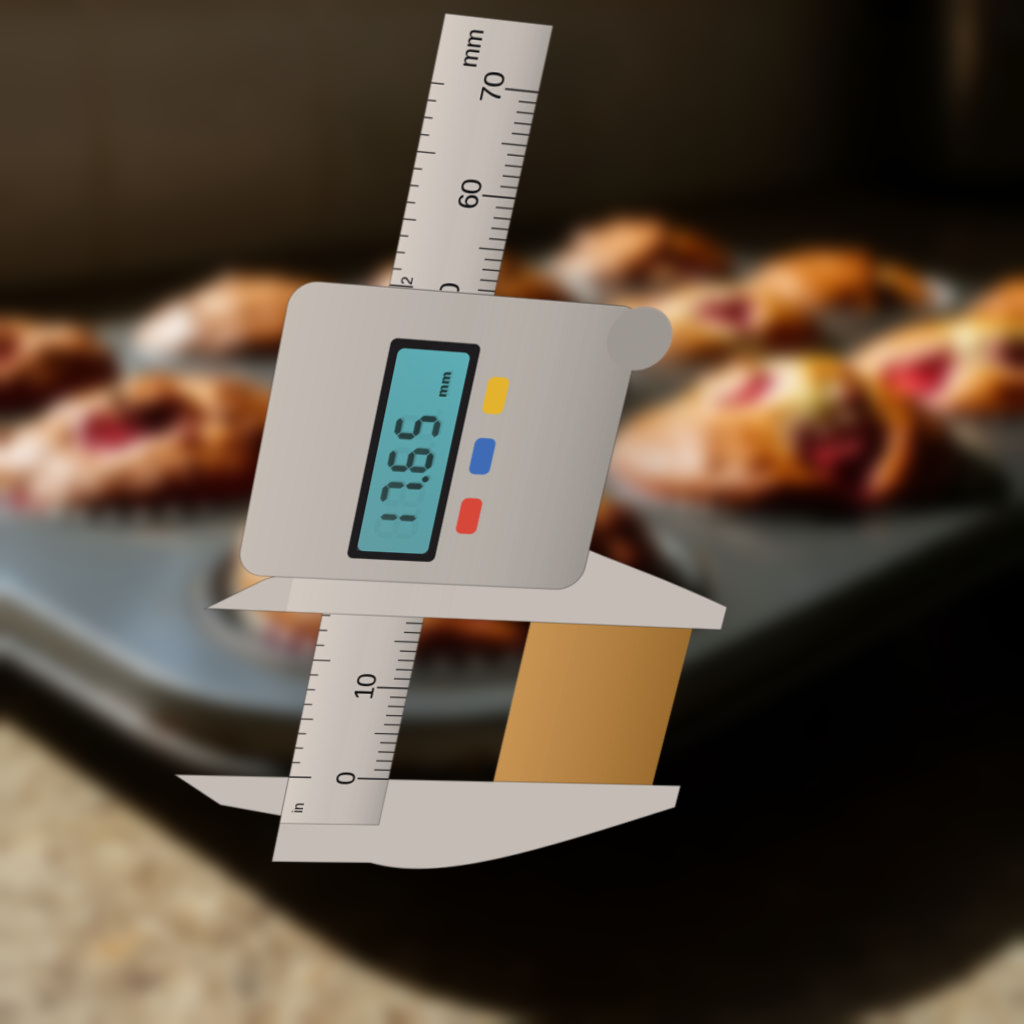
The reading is {"value": 17.65, "unit": "mm"}
